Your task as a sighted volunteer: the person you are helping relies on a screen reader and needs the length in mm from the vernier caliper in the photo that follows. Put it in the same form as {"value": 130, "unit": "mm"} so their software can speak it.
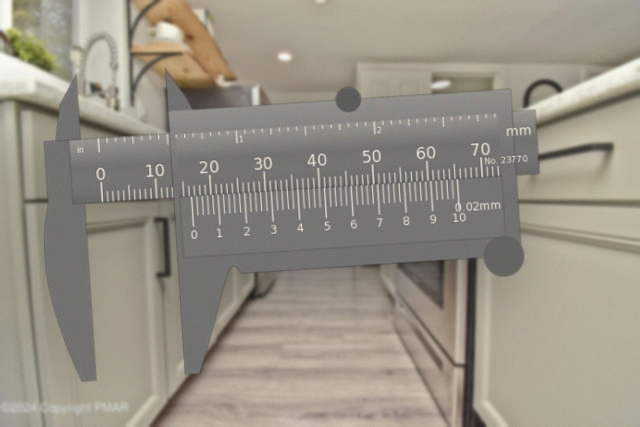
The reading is {"value": 16.4, "unit": "mm"}
